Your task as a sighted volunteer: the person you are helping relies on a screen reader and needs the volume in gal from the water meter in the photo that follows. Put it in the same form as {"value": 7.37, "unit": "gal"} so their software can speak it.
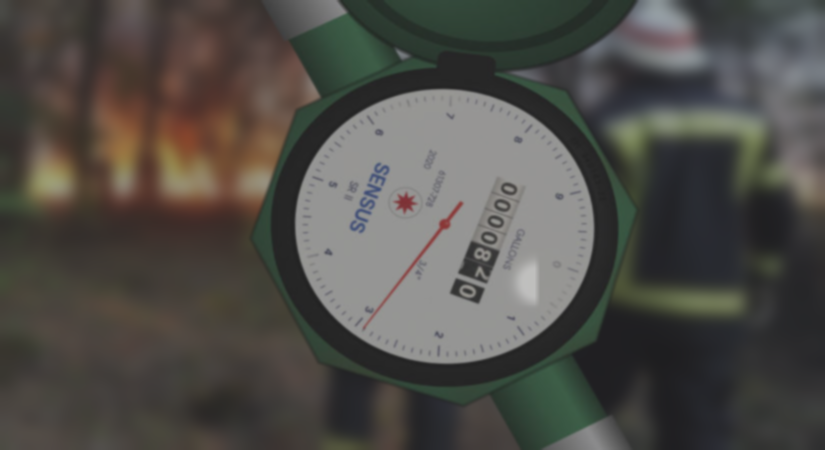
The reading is {"value": 822.9, "unit": "gal"}
